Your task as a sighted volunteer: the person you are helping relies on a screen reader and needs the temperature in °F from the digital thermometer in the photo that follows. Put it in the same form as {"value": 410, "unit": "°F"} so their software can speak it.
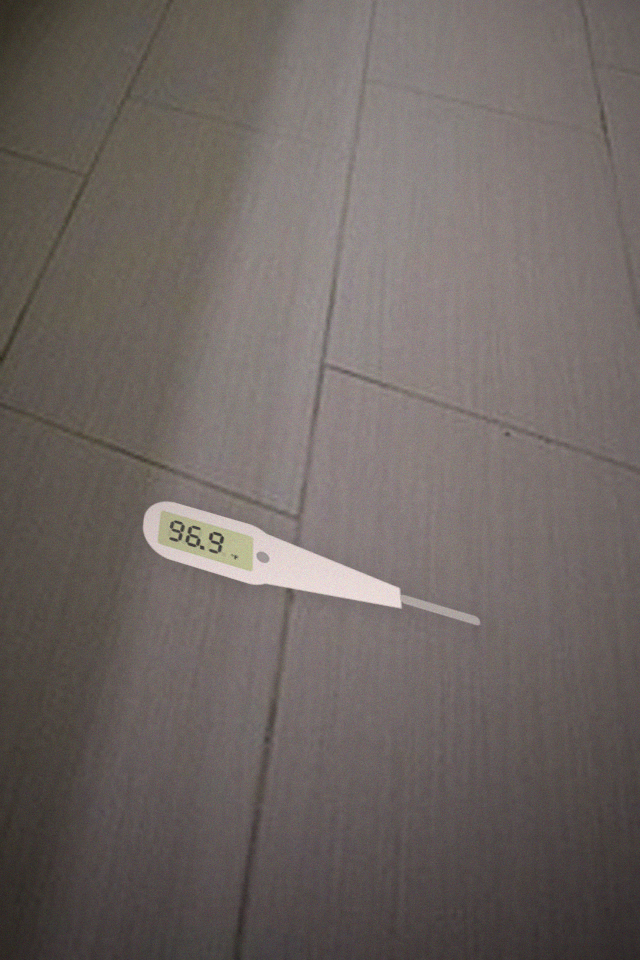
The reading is {"value": 96.9, "unit": "°F"}
